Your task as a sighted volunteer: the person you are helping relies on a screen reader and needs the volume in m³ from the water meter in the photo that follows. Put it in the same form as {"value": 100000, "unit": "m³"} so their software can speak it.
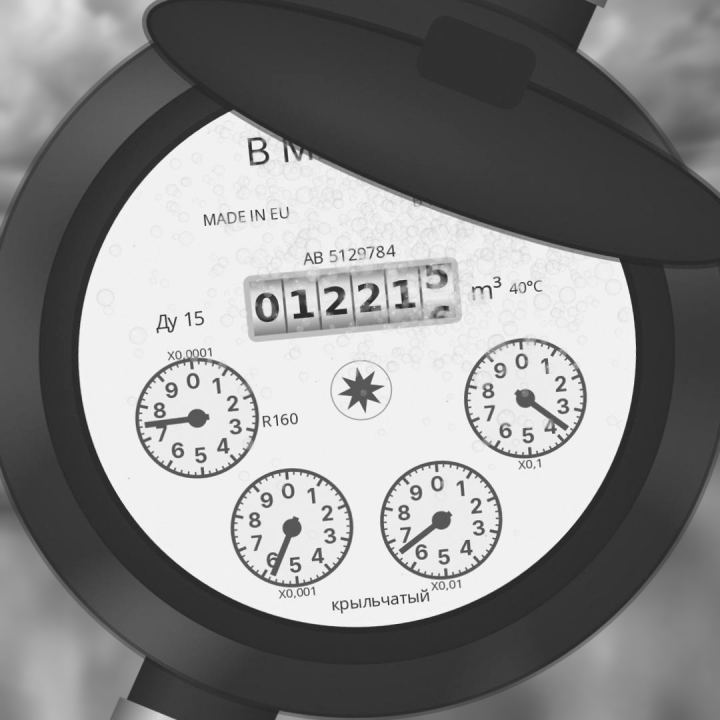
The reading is {"value": 12215.3657, "unit": "m³"}
